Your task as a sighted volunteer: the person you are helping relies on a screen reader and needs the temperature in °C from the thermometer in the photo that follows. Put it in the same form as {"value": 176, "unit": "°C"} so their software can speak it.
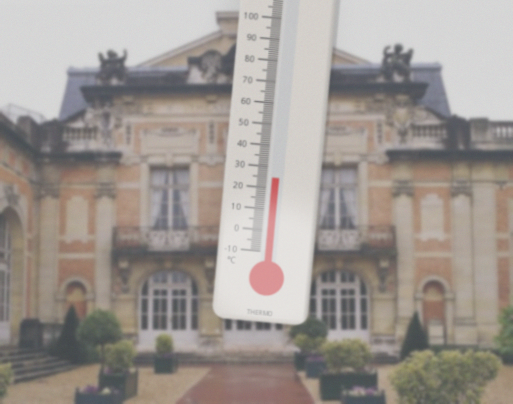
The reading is {"value": 25, "unit": "°C"}
